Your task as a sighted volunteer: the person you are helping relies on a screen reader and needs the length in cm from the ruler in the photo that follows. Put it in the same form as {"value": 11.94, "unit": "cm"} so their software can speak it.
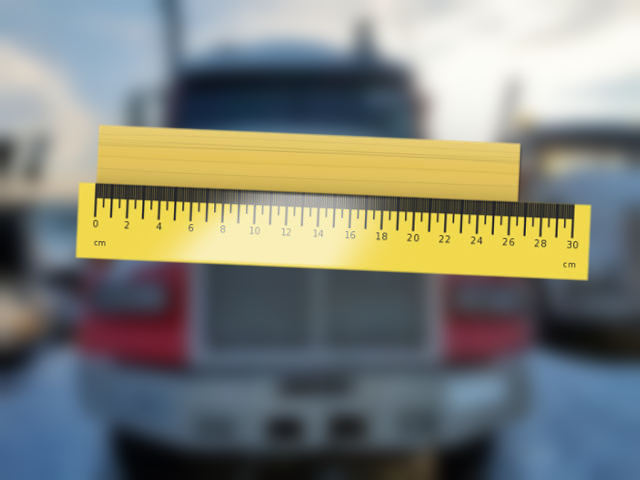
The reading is {"value": 26.5, "unit": "cm"}
